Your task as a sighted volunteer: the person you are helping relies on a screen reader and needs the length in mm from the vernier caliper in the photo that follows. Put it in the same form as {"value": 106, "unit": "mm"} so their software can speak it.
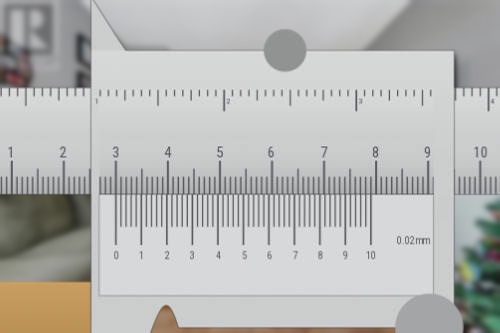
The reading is {"value": 30.0, "unit": "mm"}
